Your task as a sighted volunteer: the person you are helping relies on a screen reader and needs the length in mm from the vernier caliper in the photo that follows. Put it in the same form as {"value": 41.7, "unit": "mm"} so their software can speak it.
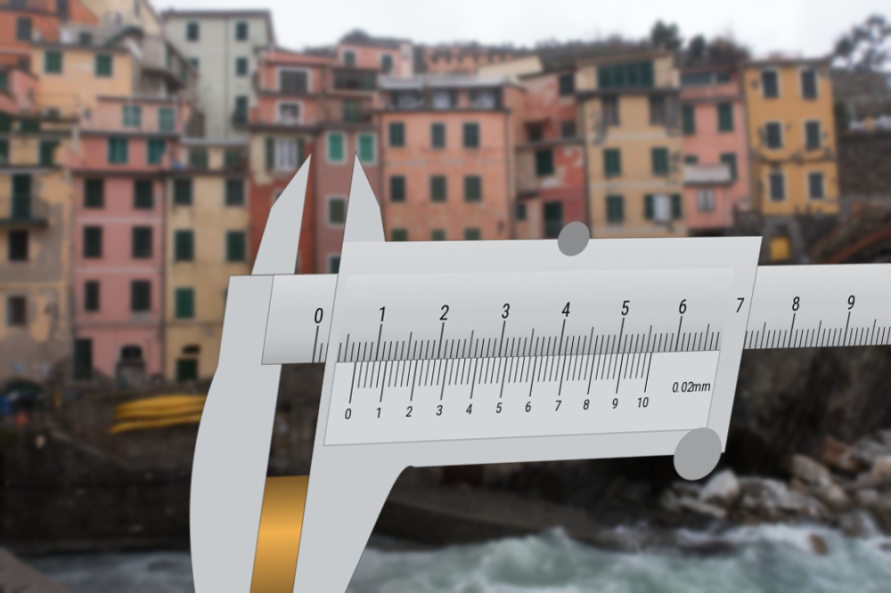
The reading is {"value": 6.8, "unit": "mm"}
